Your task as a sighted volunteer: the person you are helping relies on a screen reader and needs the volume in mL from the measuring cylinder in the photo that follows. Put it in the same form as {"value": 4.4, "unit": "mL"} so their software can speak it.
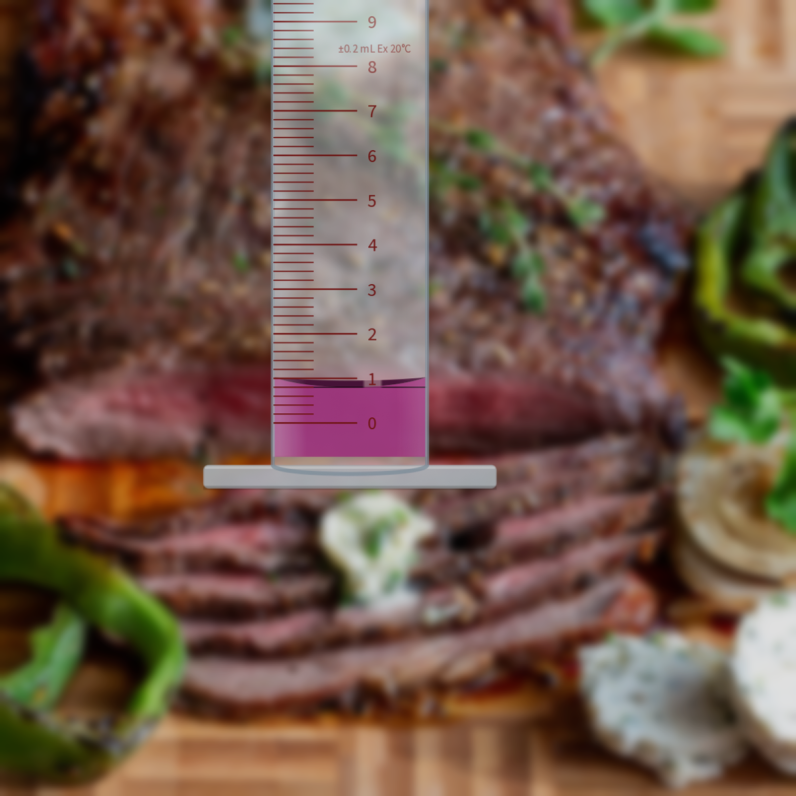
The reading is {"value": 0.8, "unit": "mL"}
